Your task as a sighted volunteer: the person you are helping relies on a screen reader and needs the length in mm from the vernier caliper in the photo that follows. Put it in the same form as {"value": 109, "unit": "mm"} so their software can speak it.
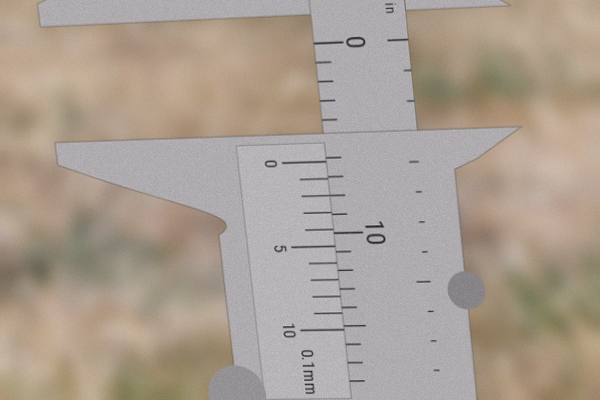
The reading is {"value": 6.2, "unit": "mm"}
